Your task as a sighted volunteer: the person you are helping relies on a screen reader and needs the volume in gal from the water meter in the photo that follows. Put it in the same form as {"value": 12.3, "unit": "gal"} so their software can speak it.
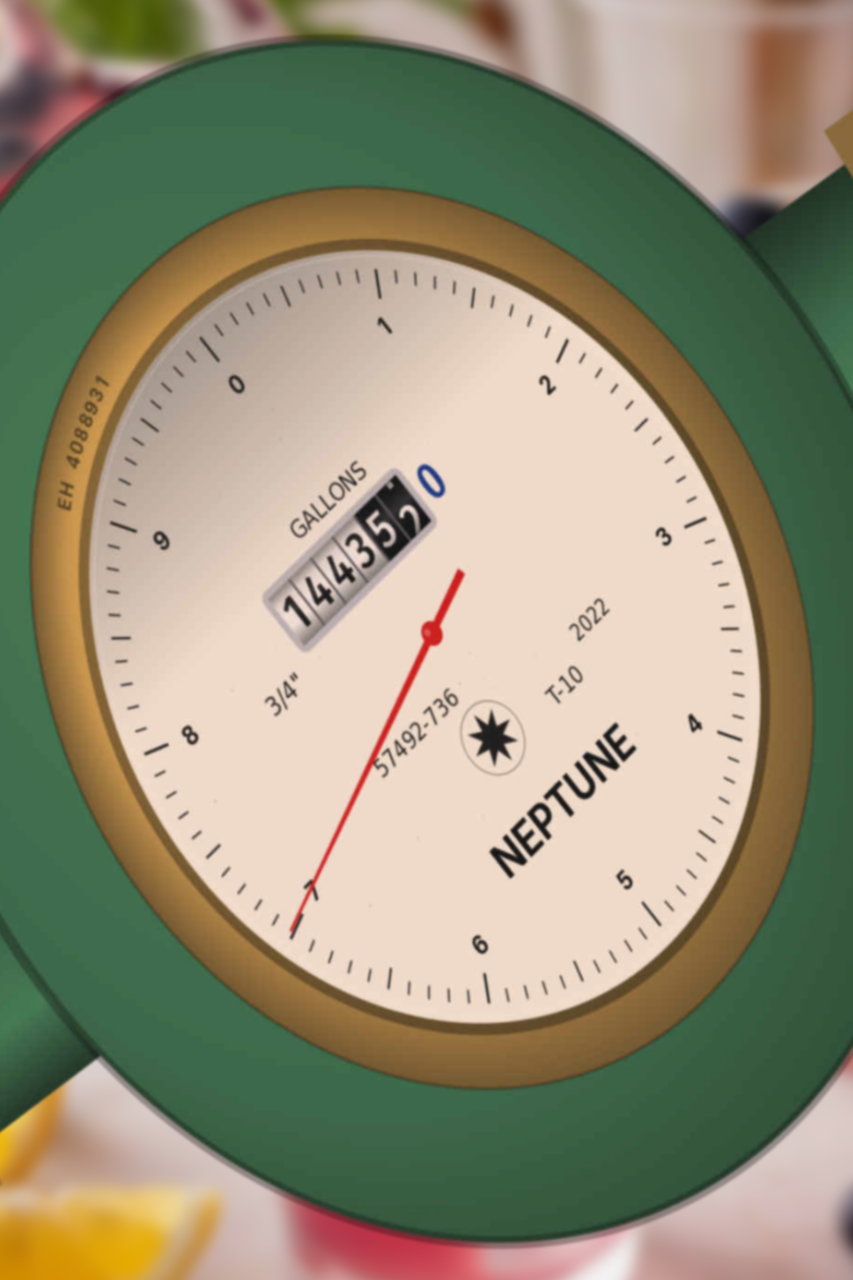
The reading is {"value": 1443517.0, "unit": "gal"}
